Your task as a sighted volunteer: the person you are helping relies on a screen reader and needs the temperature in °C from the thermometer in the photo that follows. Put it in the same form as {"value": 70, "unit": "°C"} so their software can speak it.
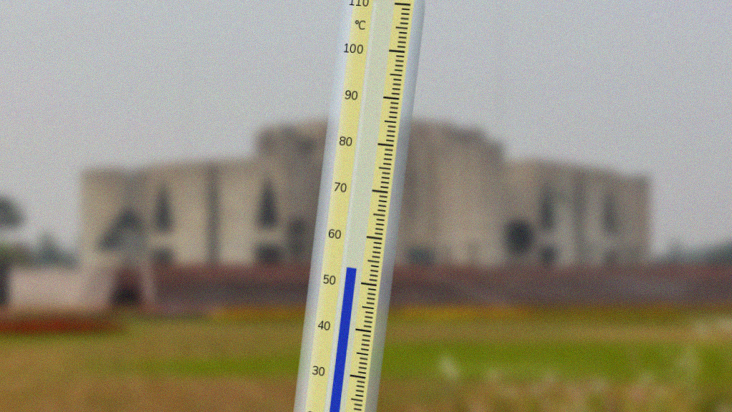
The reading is {"value": 53, "unit": "°C"}
